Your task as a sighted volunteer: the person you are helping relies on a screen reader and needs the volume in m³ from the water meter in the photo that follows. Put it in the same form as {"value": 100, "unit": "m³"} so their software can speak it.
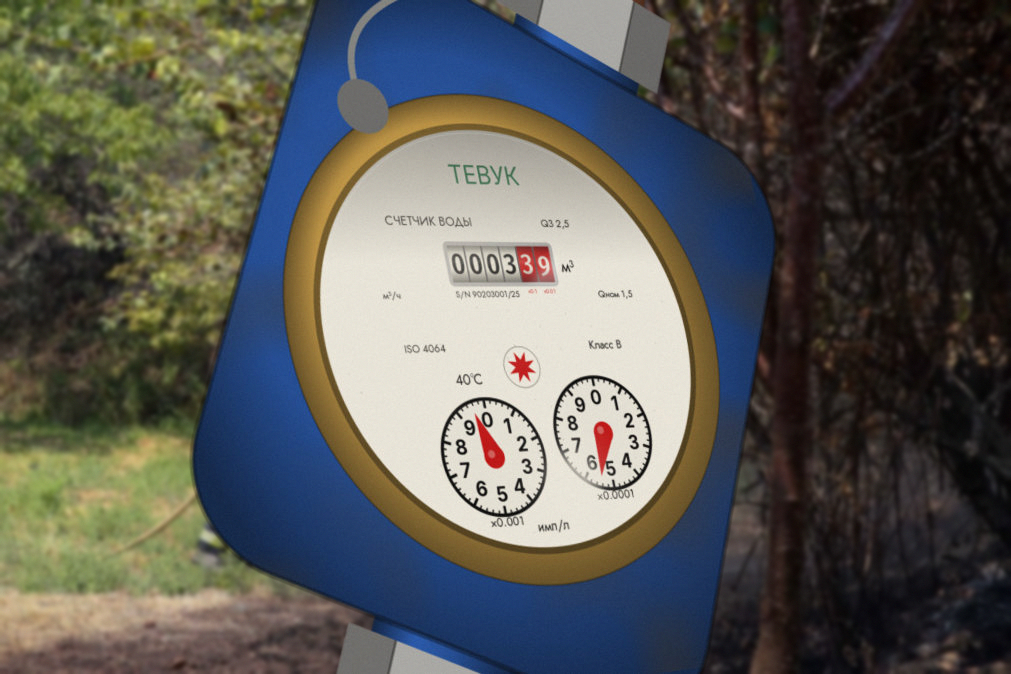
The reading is {"value": 3.3895, "unit": "m³"}
